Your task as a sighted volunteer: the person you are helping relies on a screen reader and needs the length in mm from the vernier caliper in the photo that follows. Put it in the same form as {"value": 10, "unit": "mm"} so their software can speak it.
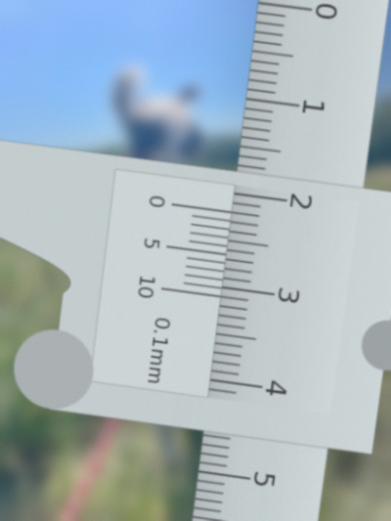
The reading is {"value": 22.0, "unit": "mm"}
